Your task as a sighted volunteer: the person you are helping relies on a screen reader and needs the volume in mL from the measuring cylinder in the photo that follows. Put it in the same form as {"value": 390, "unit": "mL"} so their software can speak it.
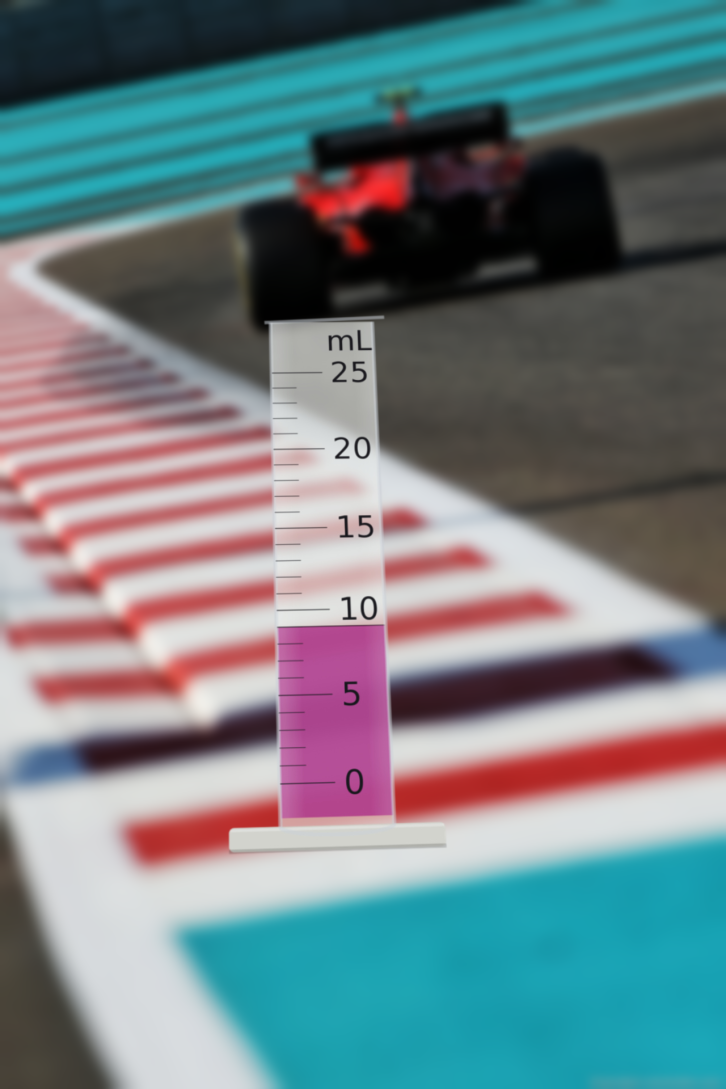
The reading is {"value": 9, "unit": "mL"}
